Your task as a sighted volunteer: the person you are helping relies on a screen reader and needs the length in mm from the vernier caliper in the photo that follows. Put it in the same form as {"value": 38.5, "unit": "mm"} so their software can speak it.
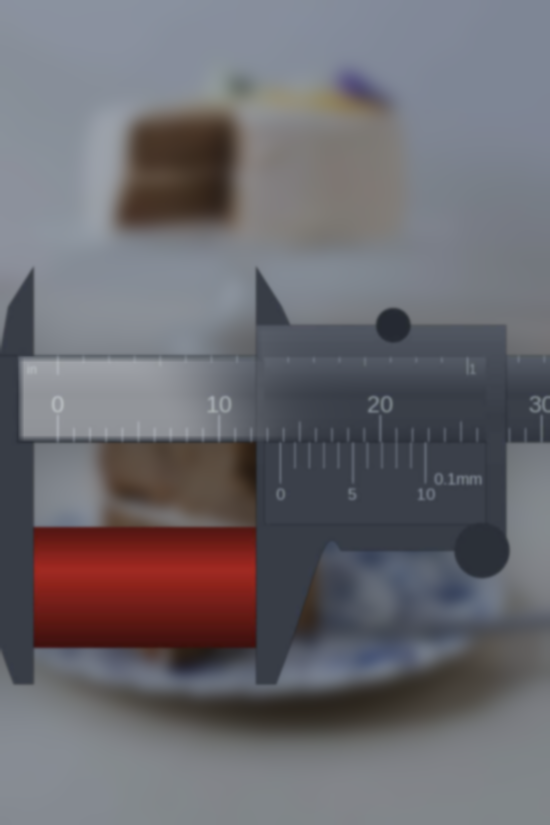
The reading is {"value": 13.8, "unit": "mm"}
